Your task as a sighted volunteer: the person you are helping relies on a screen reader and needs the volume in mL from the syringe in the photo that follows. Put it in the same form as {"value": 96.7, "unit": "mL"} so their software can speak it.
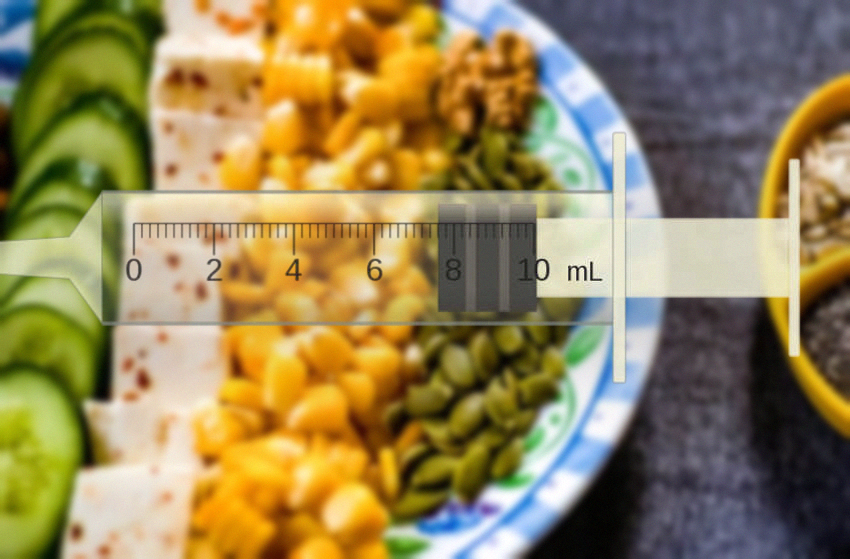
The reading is {"value": 7.6, "unit": "mL"}
